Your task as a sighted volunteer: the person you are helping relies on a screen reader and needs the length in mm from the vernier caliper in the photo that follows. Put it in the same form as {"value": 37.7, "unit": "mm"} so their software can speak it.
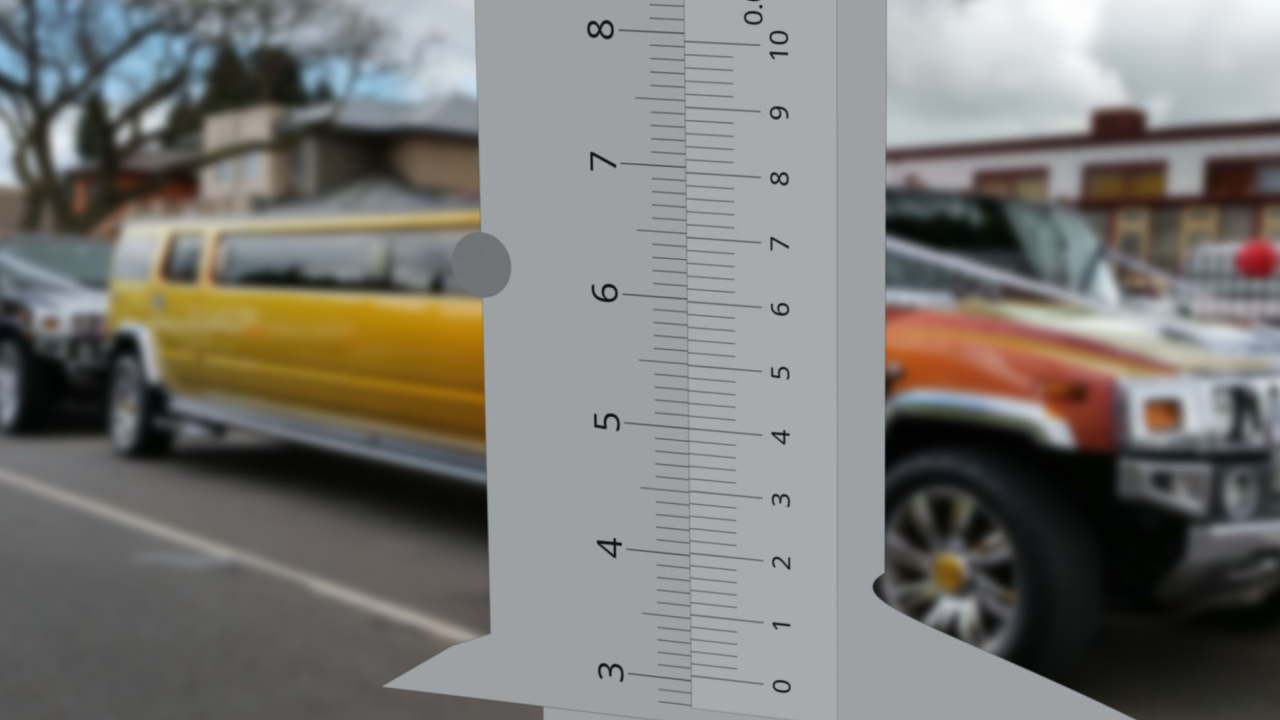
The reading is {"value": 30.4, "unit": "mm"}
